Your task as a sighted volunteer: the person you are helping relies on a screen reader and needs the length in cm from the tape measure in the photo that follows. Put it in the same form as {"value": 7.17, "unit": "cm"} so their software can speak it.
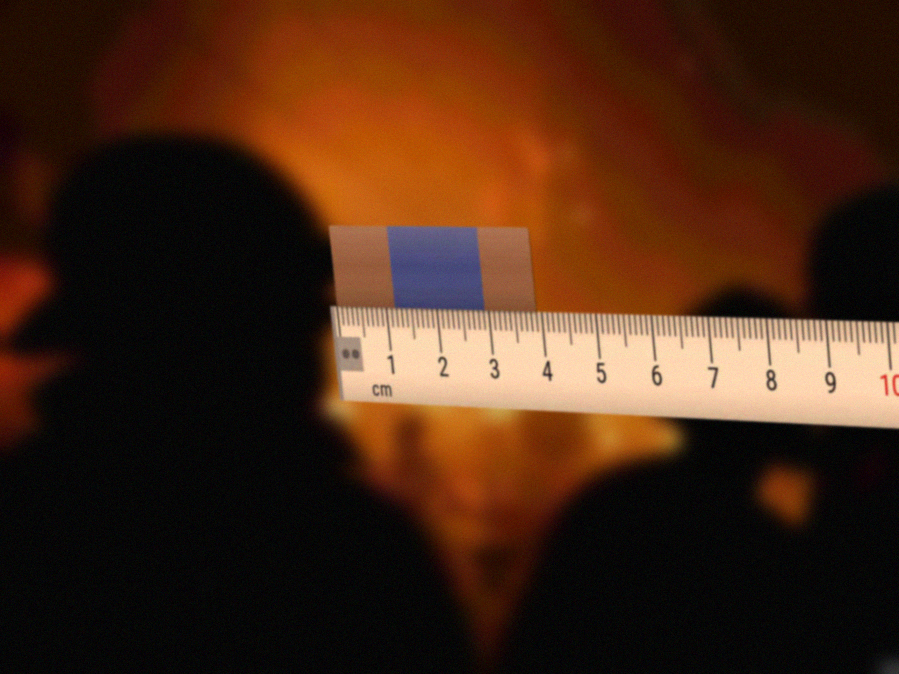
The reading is {"value": 3.9, "unit": "cm"}
